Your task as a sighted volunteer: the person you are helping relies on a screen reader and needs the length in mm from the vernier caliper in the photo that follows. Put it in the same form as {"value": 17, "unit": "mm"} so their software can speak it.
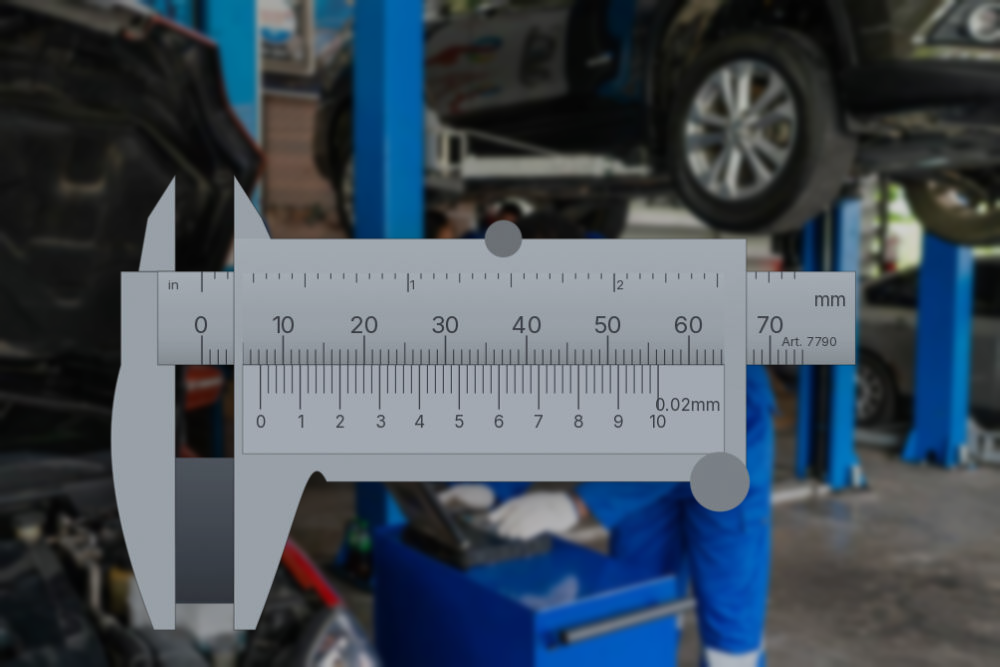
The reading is {"value": 7.2, "unit": "mm"}
